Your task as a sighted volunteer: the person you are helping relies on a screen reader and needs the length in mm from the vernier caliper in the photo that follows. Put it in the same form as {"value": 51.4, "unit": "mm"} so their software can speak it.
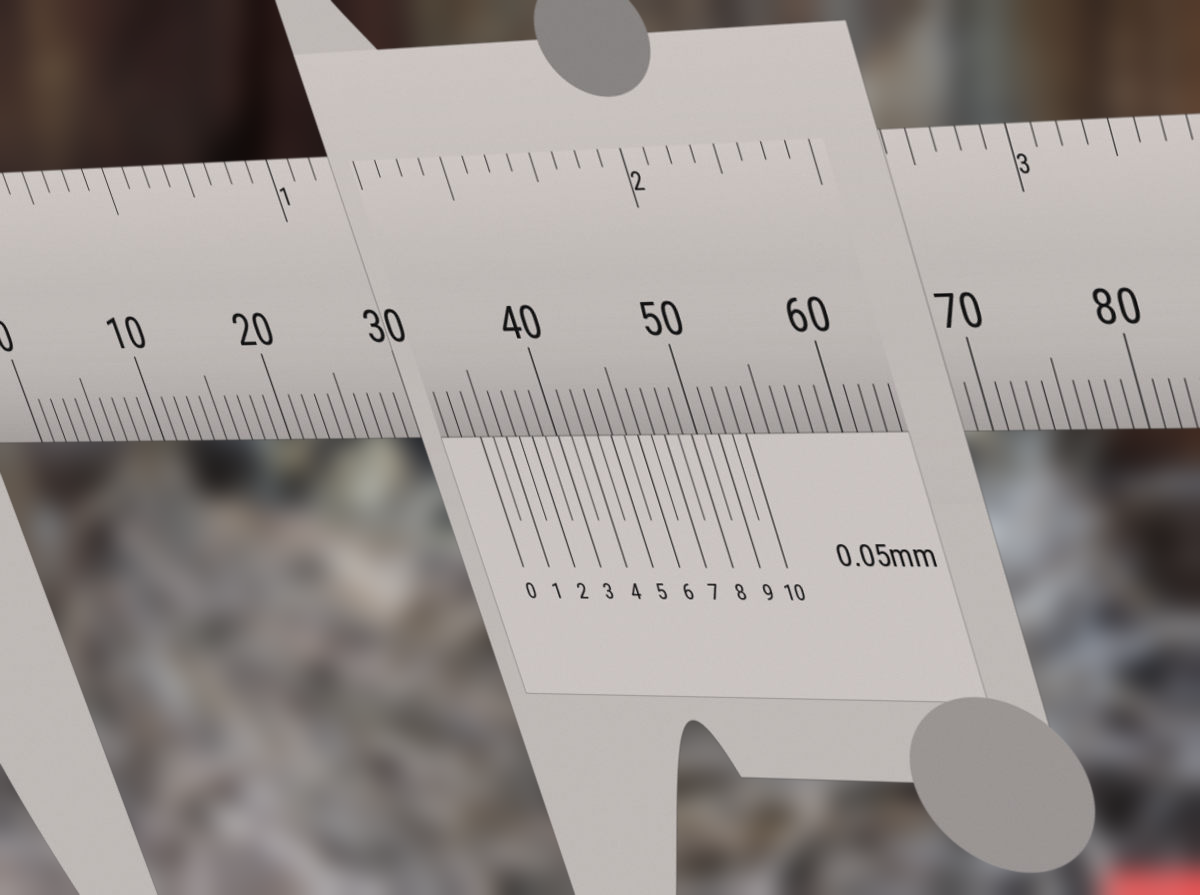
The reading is {"value": 34.4, "unit": "mm"}
